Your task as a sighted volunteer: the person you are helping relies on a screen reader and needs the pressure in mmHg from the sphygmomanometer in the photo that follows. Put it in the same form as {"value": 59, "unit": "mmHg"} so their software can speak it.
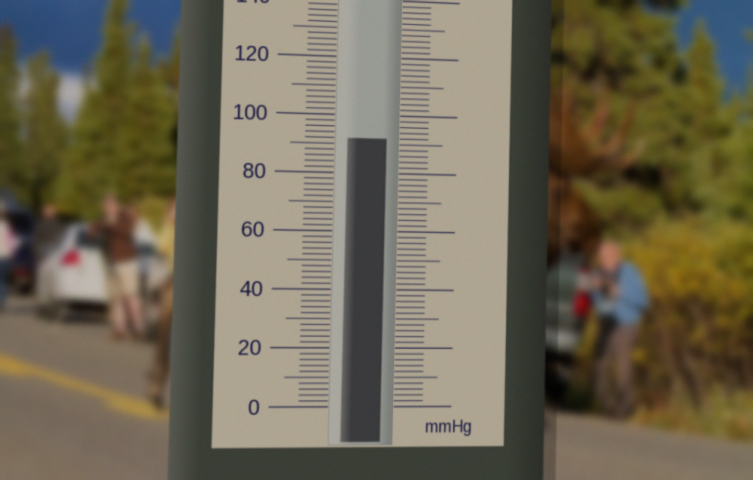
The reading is {"value": 92, "unit": "mmHg"}
